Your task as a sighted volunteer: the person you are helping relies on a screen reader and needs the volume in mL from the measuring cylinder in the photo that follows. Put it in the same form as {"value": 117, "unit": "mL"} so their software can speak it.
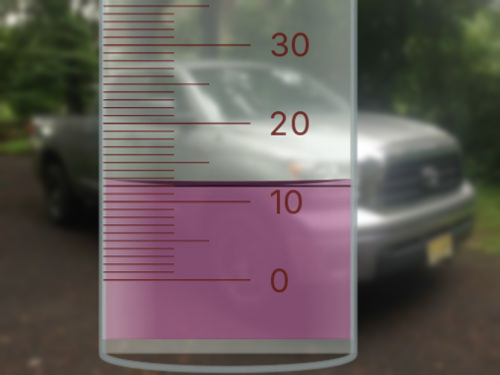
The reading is {"value": 12, "unit": "mL"}
